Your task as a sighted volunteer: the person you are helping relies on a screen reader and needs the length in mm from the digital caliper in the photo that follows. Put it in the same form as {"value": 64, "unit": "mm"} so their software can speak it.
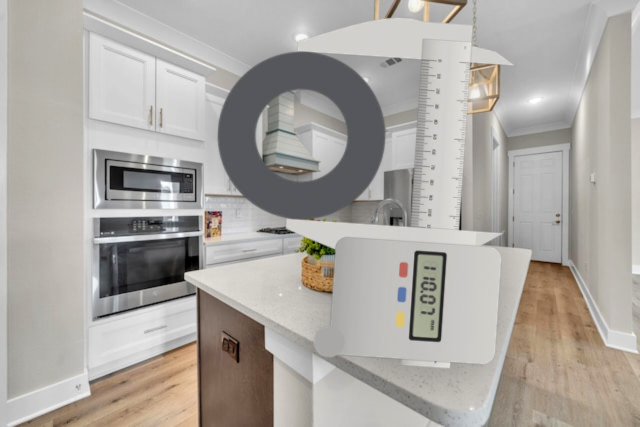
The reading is {"value": 110.07, "unit": "mm"}
